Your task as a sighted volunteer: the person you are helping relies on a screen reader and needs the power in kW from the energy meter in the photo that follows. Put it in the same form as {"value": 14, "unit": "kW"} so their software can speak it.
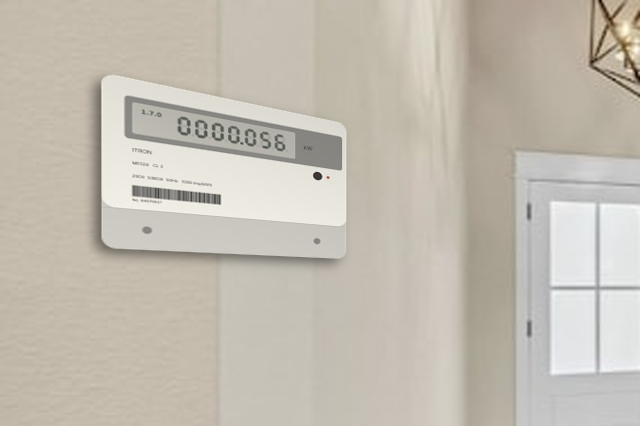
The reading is {"value": 0.056, "unit": "kW"}
